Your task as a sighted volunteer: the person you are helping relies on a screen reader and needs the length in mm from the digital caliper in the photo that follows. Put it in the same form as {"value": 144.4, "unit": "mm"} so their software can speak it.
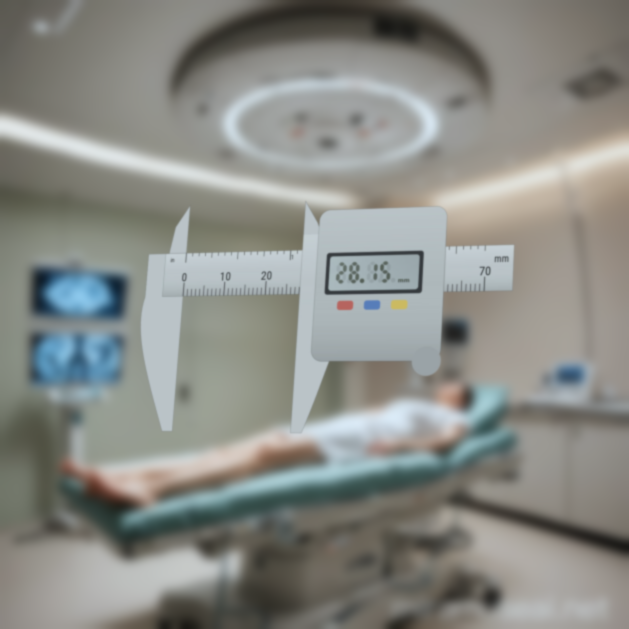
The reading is {"value": 28.15, "unit": "mm"}
